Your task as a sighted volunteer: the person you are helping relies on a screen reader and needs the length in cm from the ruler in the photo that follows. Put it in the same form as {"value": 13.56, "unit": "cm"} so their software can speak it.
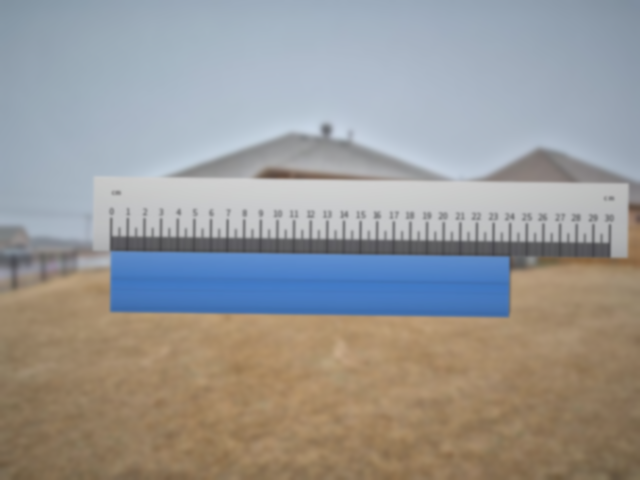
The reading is {"value": 24, "unit": "cm"}
